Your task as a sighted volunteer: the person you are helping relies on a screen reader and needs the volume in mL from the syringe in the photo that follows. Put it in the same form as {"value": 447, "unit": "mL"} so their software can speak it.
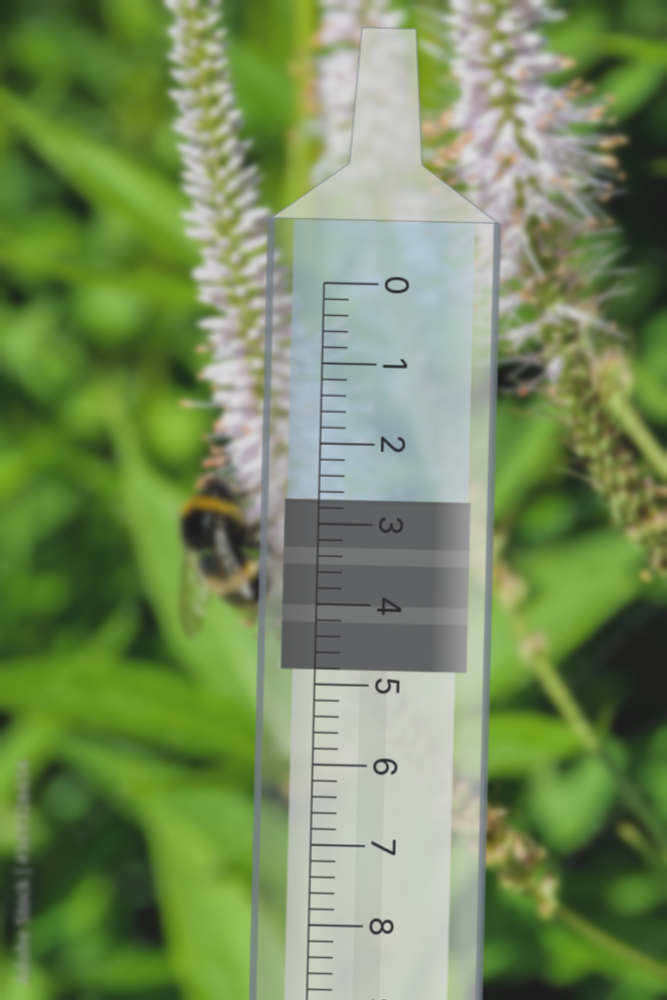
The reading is {"value": 2.7, "unit": "mL"}
